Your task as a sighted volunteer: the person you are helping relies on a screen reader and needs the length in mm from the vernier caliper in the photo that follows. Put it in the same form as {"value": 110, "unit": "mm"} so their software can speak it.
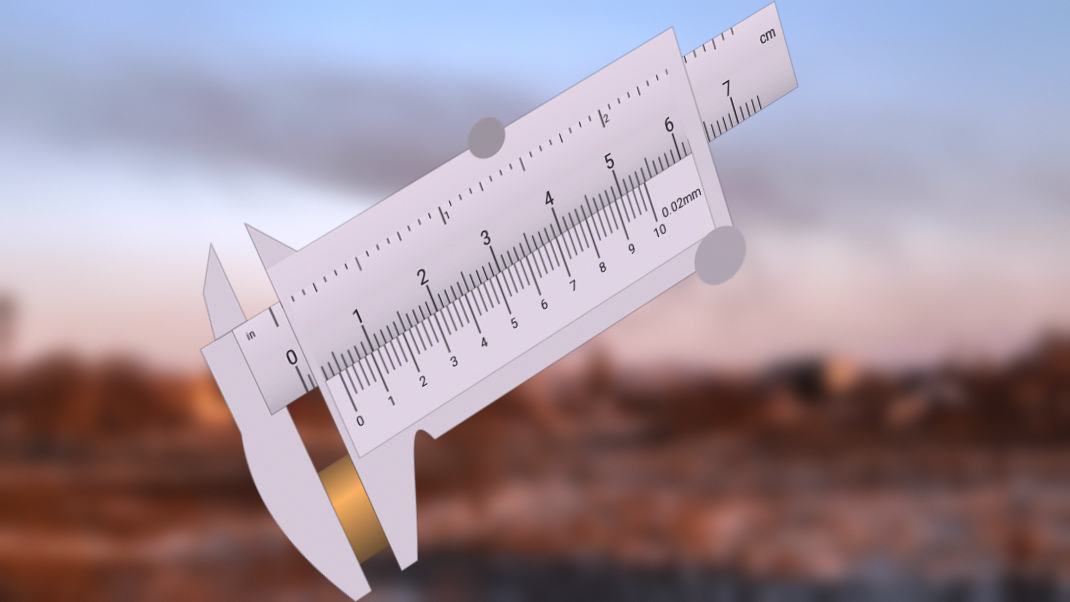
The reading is {"value": 4.8, "unit": "mm"}
